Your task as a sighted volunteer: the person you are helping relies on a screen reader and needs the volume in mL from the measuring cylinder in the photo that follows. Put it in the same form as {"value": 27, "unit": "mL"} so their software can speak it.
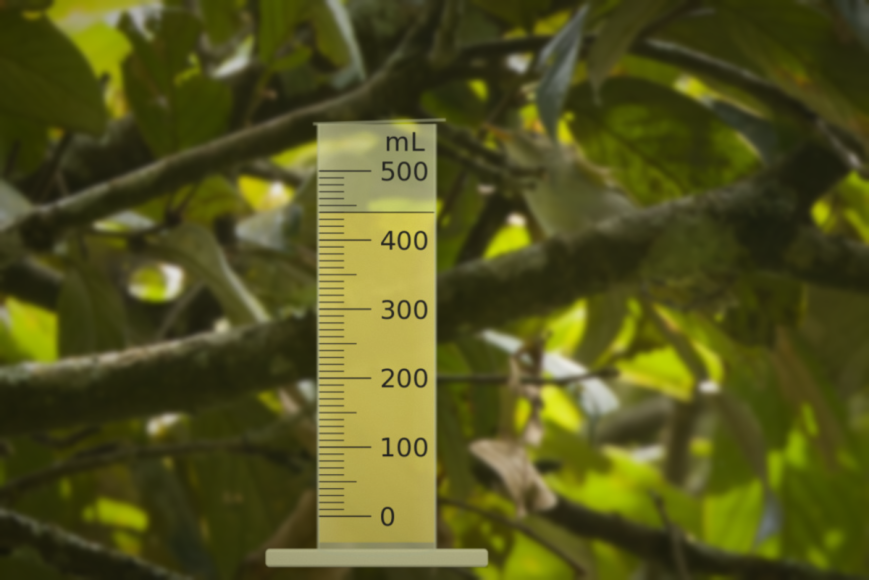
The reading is {"value": 440, "unit": "mL"}
